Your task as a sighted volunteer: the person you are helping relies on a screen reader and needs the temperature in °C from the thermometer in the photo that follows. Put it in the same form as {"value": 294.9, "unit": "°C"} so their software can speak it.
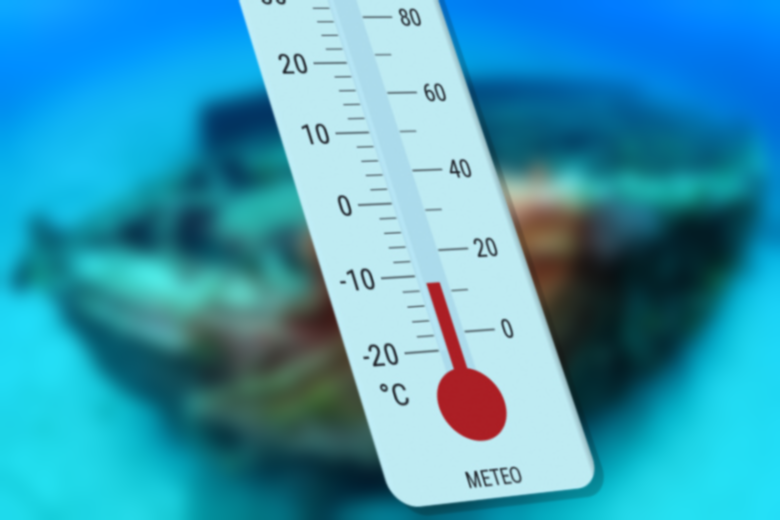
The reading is {"value": -11, "unit": "°C"}
